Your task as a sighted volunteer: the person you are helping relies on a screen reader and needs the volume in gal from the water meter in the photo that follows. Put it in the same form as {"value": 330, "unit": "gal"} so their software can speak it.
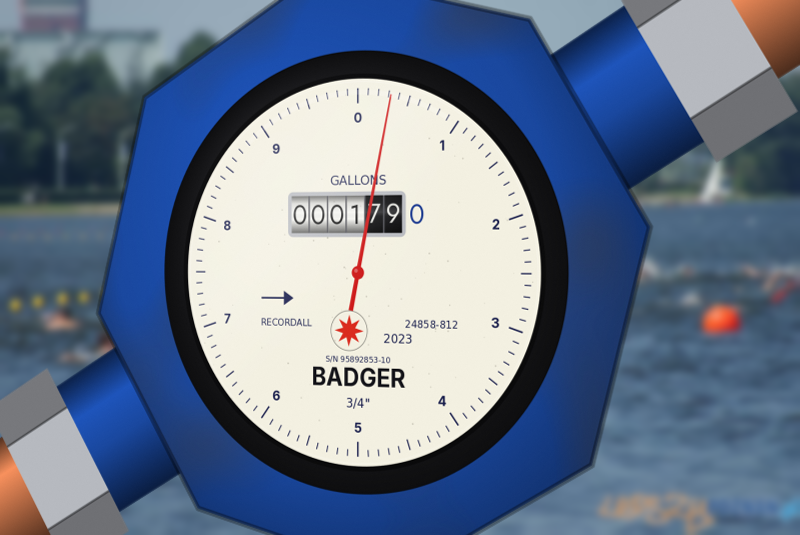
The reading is {"value": 1790.3, "unit": "gal"}
